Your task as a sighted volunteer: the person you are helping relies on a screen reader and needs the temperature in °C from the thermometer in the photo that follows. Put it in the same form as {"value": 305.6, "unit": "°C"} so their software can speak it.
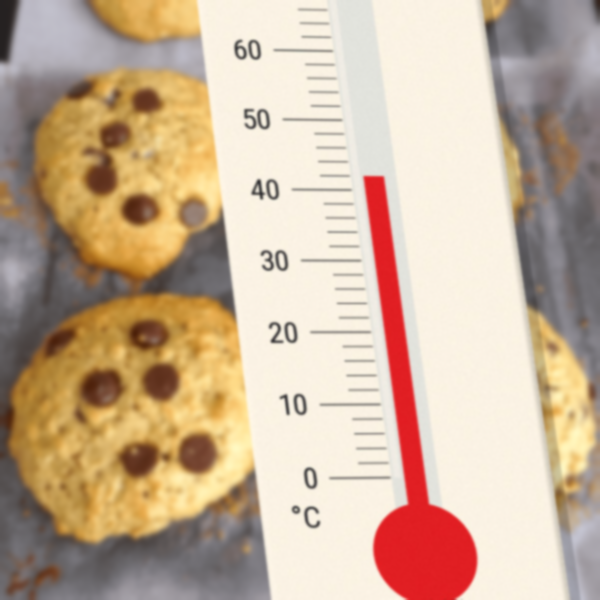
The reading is {"value": 42, "unit": "°C"}
